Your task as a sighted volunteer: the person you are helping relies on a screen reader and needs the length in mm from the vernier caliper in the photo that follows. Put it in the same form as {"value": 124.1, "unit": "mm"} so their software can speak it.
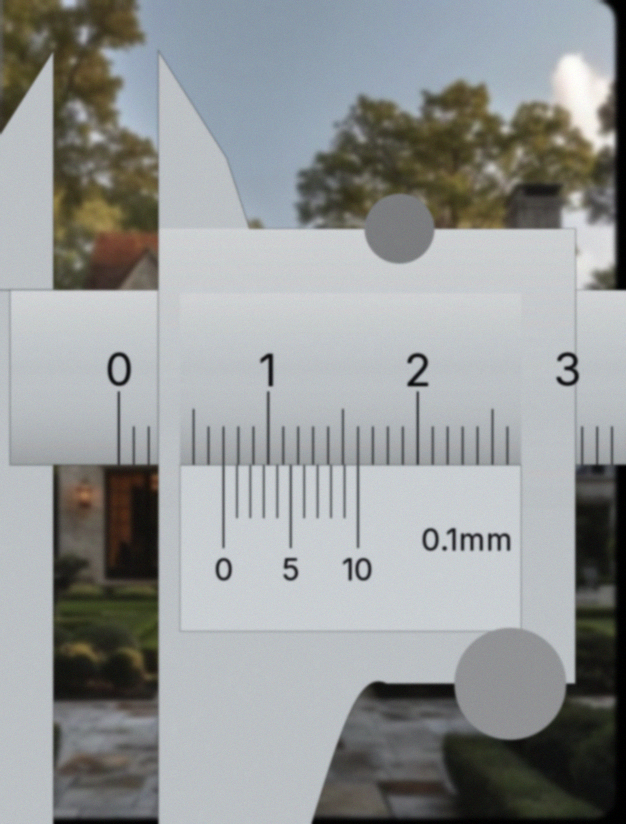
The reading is {"value": 7.0, "unit": "mm"}
